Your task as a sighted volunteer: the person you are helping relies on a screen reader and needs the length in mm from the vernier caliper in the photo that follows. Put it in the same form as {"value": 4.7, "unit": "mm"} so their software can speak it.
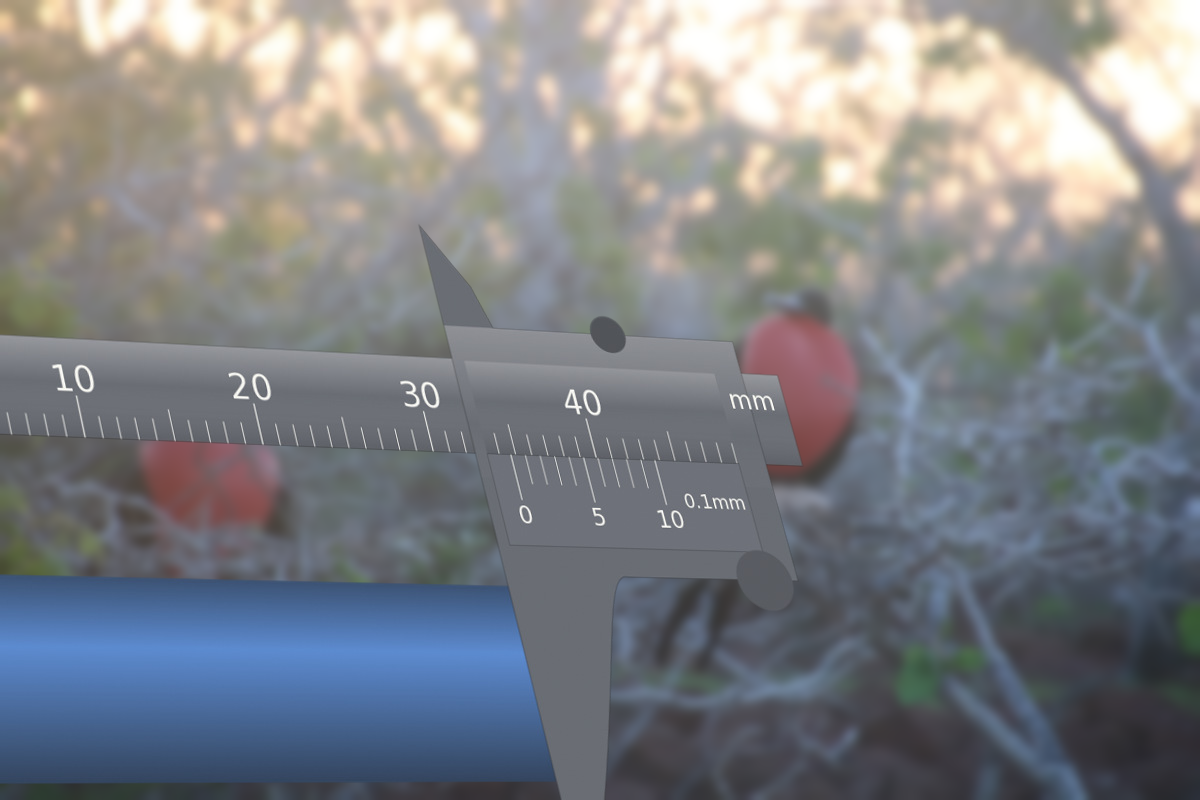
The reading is {"value": 34.7, "unit": "mm"}
